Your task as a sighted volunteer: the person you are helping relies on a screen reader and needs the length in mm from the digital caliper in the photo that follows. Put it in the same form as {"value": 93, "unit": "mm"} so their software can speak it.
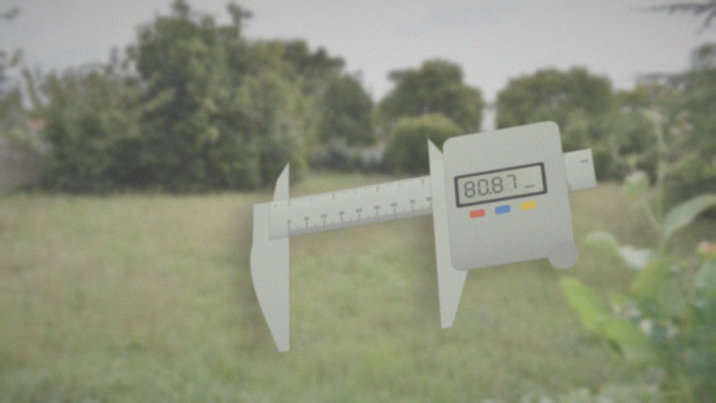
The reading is {"value": 80.87, "unit": "mm"}
